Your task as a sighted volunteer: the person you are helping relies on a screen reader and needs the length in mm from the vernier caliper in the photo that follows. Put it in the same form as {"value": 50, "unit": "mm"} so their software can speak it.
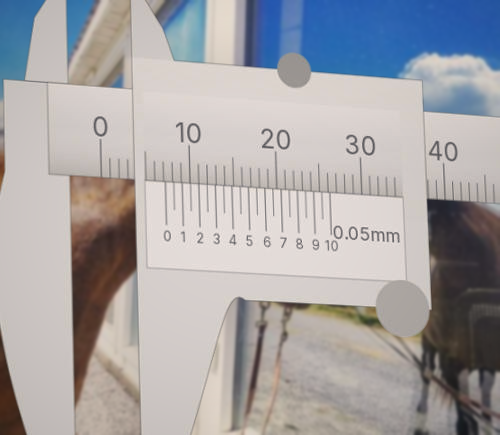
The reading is {"value": 7.2, "unit": "mm"}
